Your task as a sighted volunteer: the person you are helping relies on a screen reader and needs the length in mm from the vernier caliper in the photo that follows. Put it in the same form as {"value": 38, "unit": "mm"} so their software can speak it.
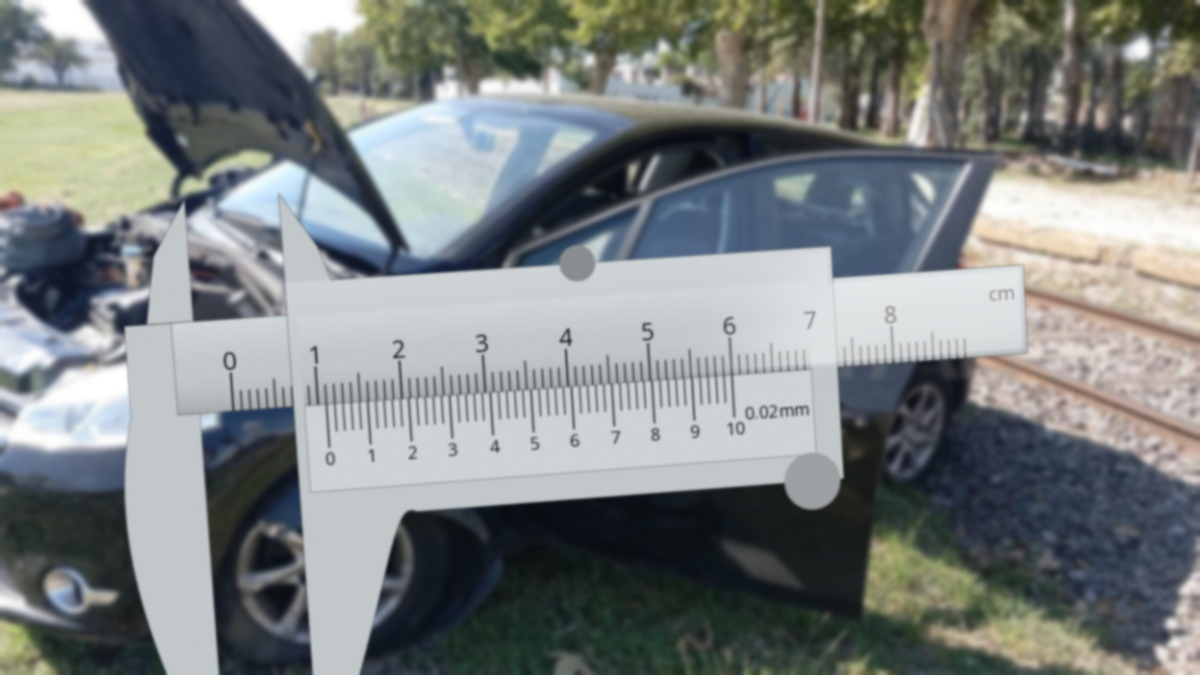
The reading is {"value": 11.0, "unit": "mm"}
